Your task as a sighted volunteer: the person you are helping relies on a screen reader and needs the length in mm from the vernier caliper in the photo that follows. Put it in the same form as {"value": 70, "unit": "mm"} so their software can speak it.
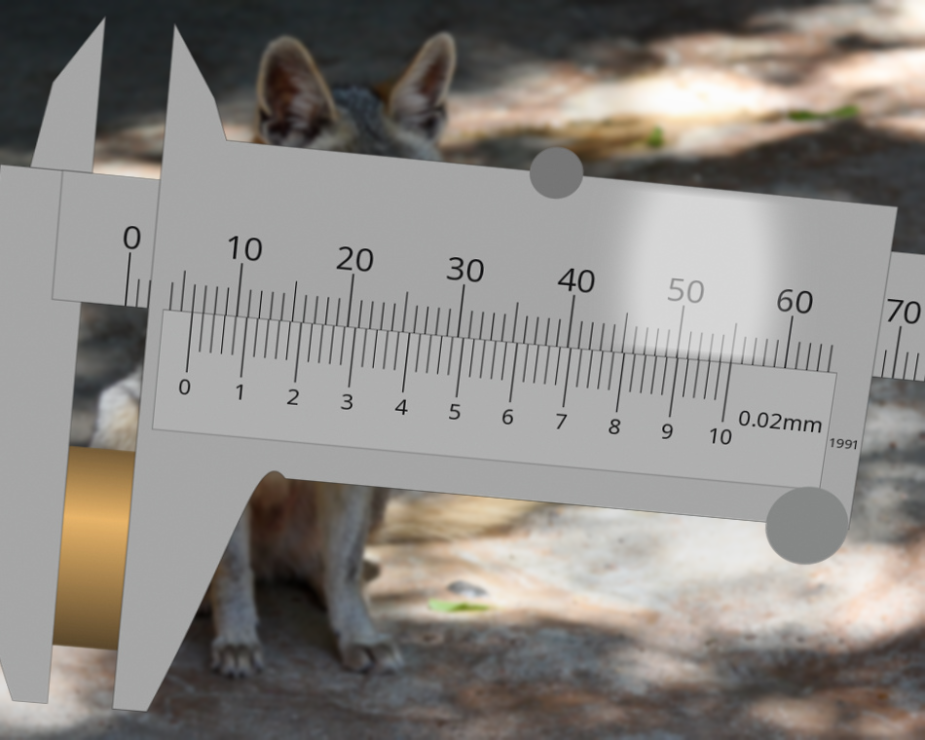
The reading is {"value": 6.0, "unit": "mm"}
